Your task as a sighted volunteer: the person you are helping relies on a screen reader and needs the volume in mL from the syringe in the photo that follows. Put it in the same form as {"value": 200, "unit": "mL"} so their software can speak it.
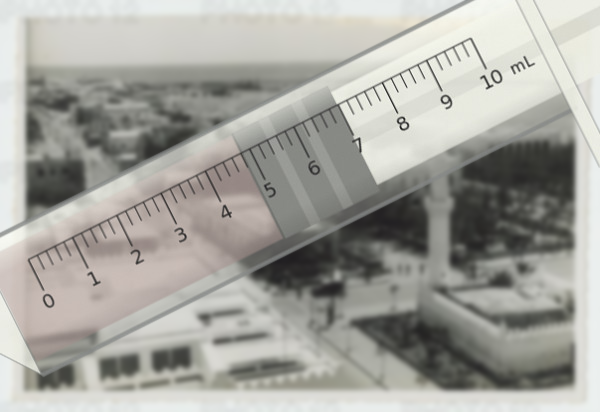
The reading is {"value": 4.8, "unit": "mL"}
